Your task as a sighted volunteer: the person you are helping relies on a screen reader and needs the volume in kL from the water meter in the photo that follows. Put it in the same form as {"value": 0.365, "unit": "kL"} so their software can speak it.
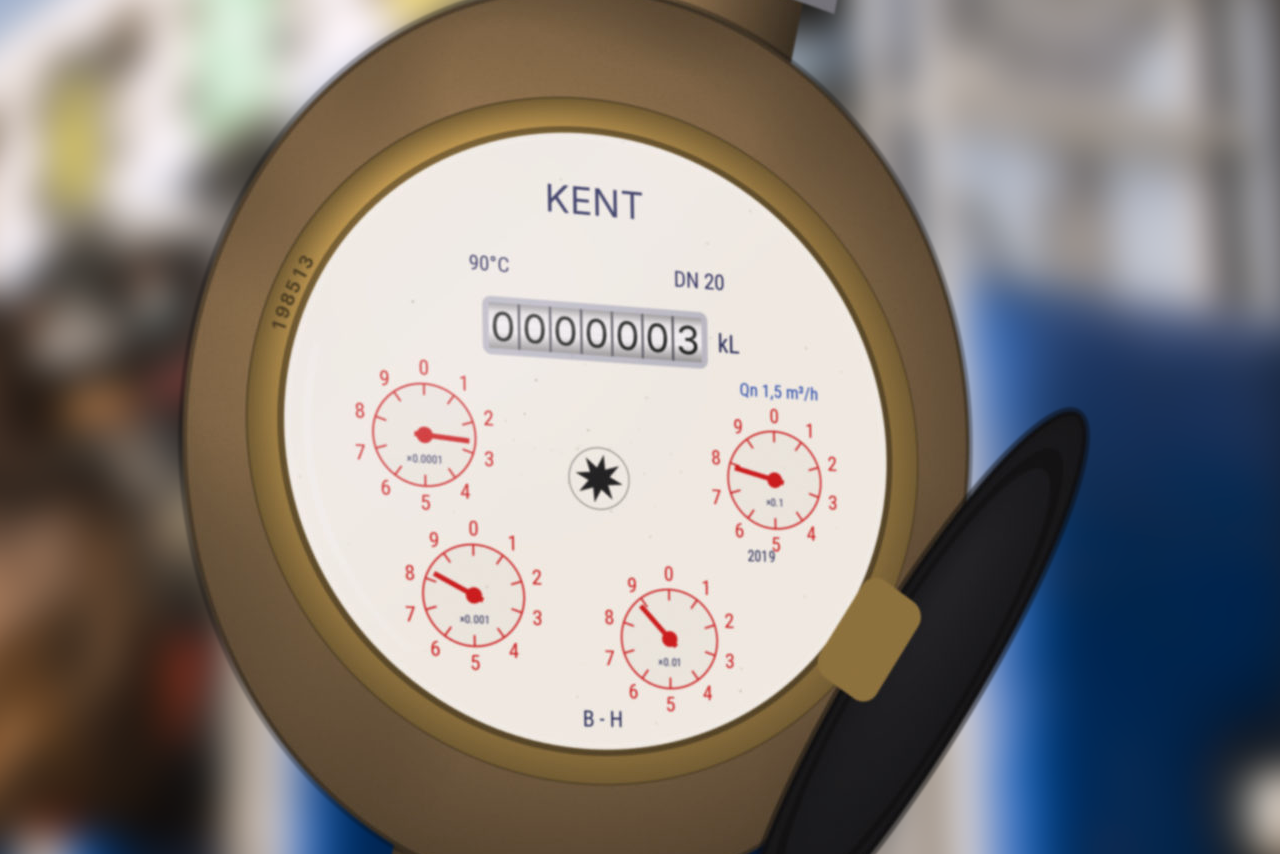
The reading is {"value": 3.7882, "unit": "kL"}
